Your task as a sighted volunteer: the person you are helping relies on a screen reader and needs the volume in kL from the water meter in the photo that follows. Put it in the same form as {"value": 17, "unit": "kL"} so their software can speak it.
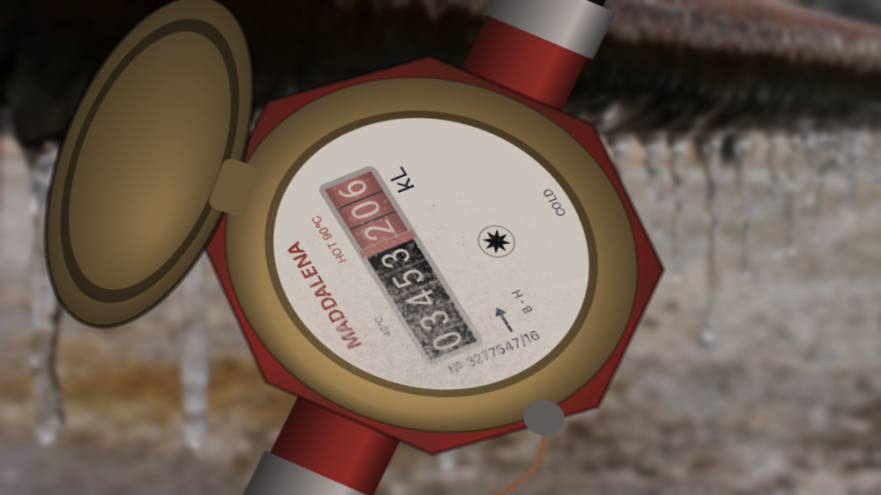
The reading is {"value": 3453.206, "unit": "kL"}
